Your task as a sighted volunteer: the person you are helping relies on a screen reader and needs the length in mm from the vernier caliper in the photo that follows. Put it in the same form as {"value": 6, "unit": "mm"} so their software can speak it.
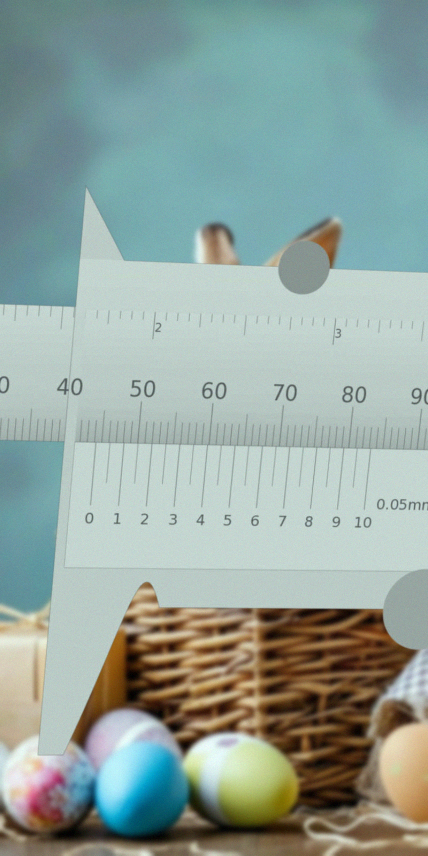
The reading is {"value": 44.2, "unit": "mm"}
